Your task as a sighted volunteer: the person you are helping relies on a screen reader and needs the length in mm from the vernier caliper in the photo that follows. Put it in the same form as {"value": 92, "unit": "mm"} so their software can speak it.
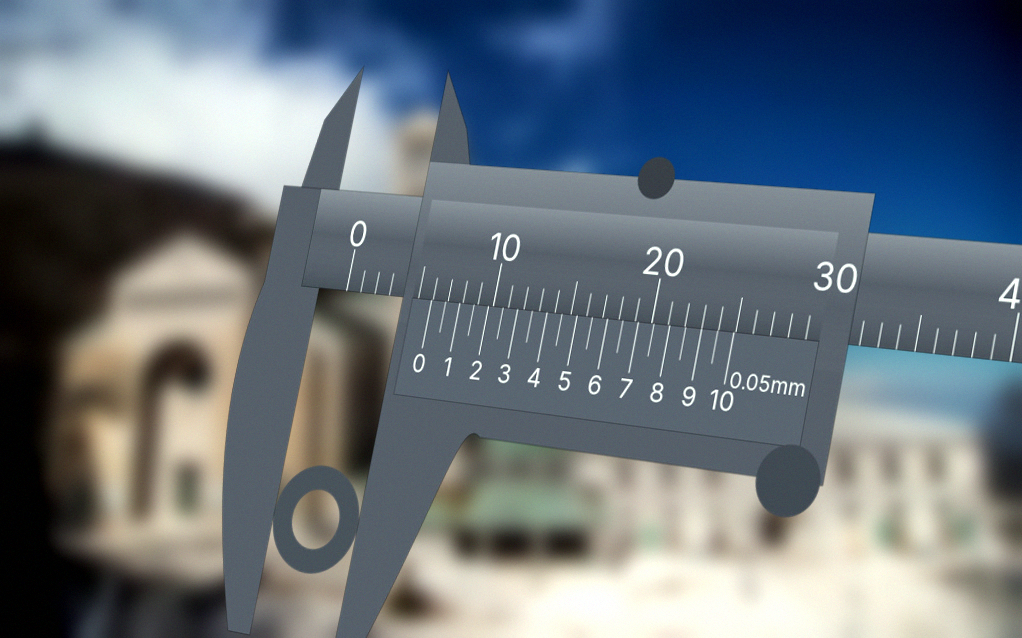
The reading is {"value": 5.9, "unit": "mm"}
